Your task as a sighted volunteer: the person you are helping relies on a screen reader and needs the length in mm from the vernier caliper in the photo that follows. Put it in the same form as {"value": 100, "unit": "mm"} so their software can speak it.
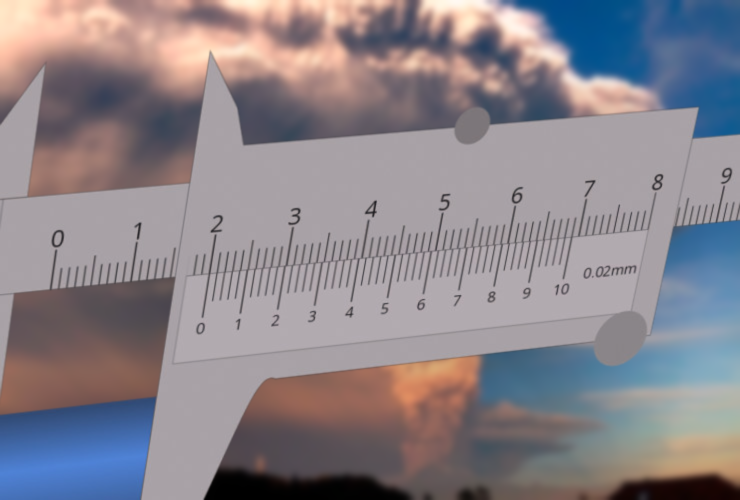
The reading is {"value": 20.0, "unit": "mm"}
